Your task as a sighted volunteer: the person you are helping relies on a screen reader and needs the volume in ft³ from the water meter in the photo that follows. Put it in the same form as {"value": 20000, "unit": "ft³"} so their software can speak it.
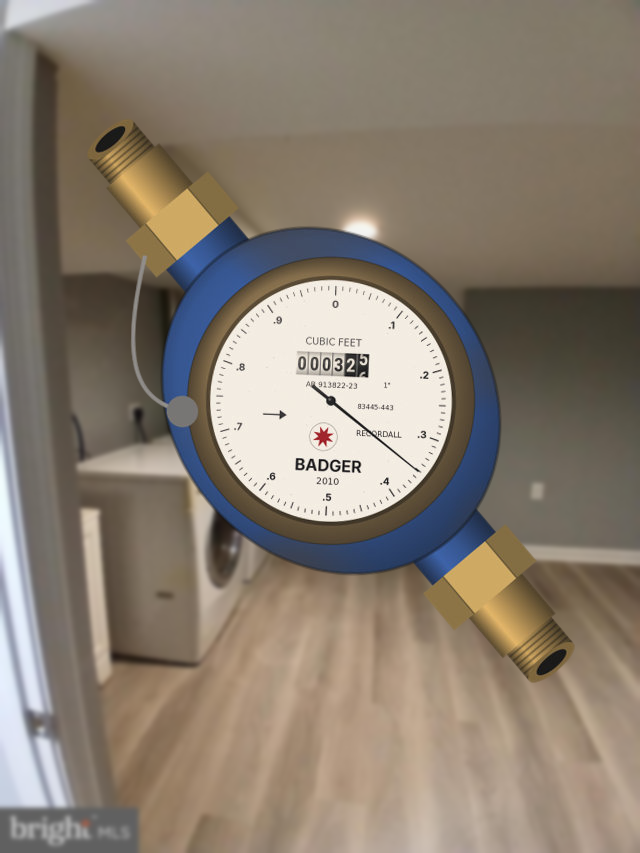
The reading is {"value": 325.35, "unit": "ft³"}
